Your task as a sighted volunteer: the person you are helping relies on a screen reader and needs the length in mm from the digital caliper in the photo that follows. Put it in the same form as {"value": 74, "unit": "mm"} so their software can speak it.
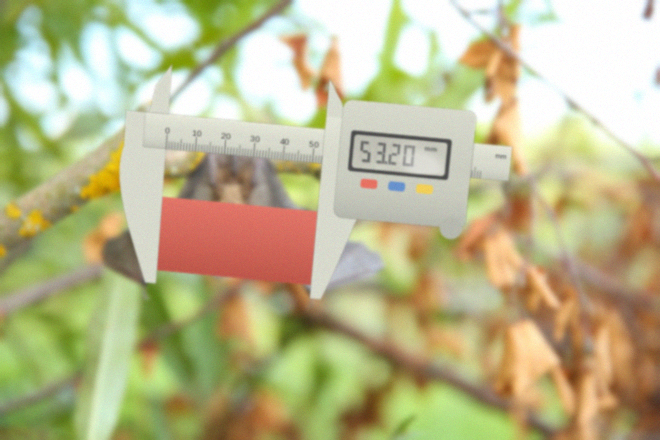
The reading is {"value": 53.20, "unit": "mm"}
